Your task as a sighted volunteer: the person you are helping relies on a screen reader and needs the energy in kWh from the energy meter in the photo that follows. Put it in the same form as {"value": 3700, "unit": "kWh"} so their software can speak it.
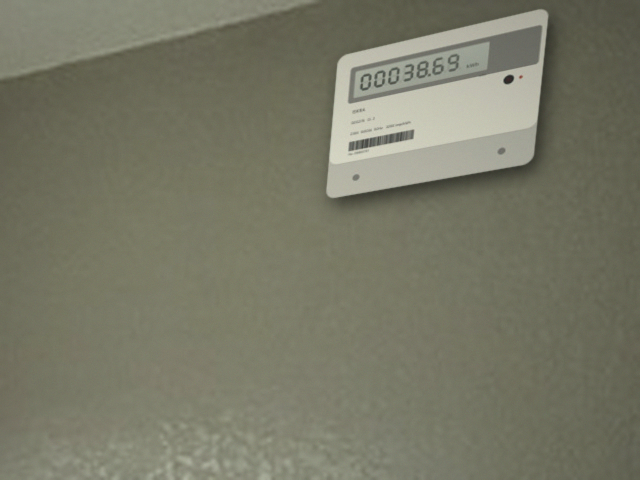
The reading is {"value": 38.69, "unit": "kWh"}
